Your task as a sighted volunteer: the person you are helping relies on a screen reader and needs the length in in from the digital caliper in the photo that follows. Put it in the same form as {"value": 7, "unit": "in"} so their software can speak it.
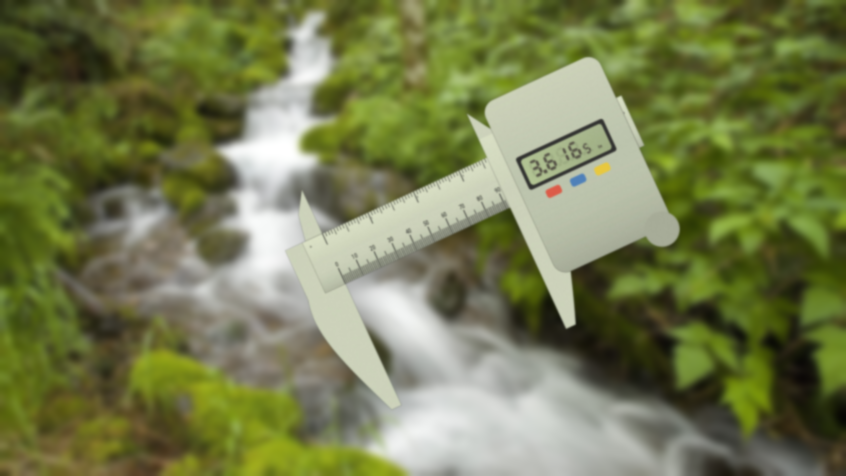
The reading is {"value": 3.6165, "unit": "in"}
